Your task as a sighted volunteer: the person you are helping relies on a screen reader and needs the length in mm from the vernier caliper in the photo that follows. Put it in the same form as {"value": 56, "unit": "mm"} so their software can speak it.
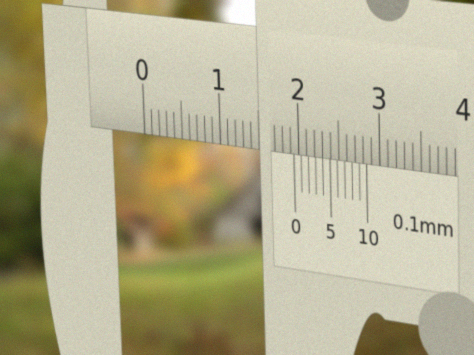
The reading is {"value": 19.4, "unit": "mm"}
